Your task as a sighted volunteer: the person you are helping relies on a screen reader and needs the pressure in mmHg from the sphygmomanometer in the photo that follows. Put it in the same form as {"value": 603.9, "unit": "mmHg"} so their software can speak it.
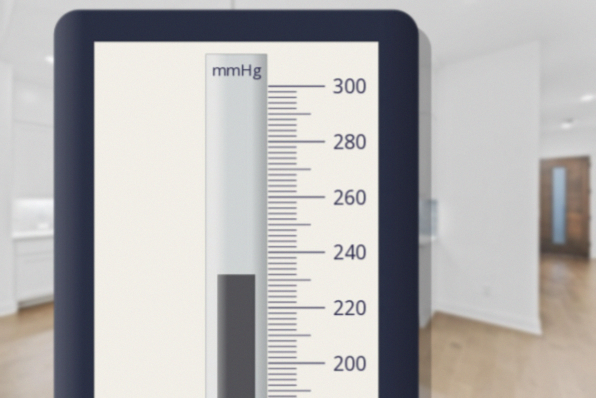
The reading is {"value": 232, "unit": "mmHg"}
